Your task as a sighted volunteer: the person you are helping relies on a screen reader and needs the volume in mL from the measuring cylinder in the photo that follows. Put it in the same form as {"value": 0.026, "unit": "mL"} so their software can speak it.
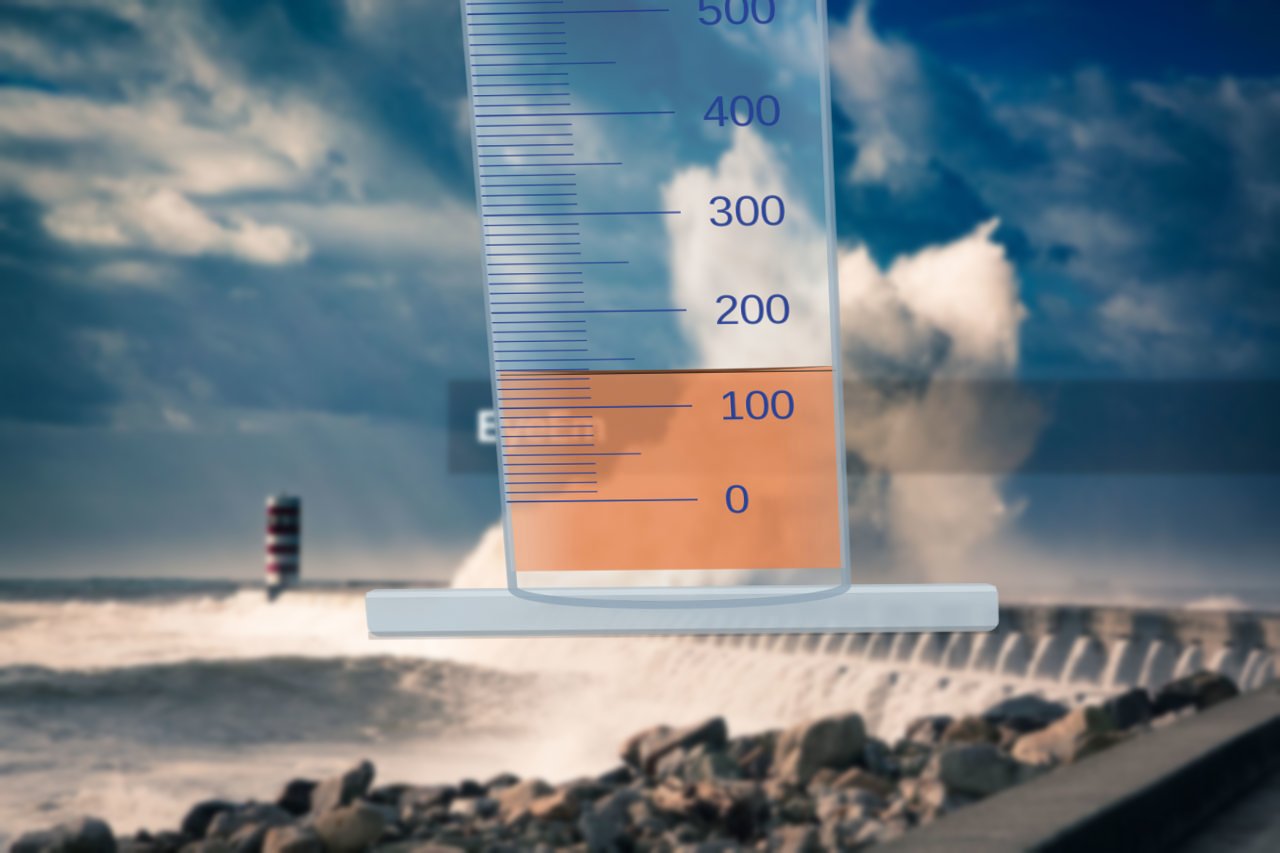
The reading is {"value": 135, "unit": "mL"}
